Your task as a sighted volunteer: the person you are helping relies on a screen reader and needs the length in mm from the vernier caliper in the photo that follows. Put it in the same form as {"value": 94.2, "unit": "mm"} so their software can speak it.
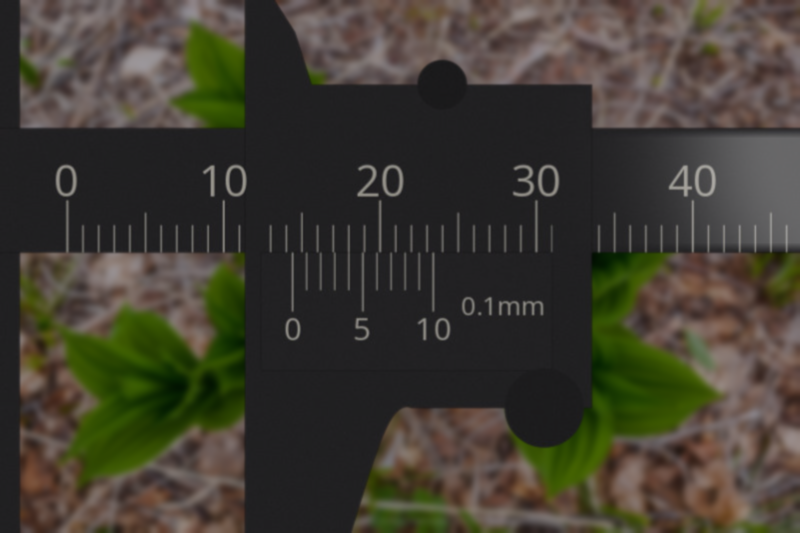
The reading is {"value": 14.4, "unit": "mm"}
